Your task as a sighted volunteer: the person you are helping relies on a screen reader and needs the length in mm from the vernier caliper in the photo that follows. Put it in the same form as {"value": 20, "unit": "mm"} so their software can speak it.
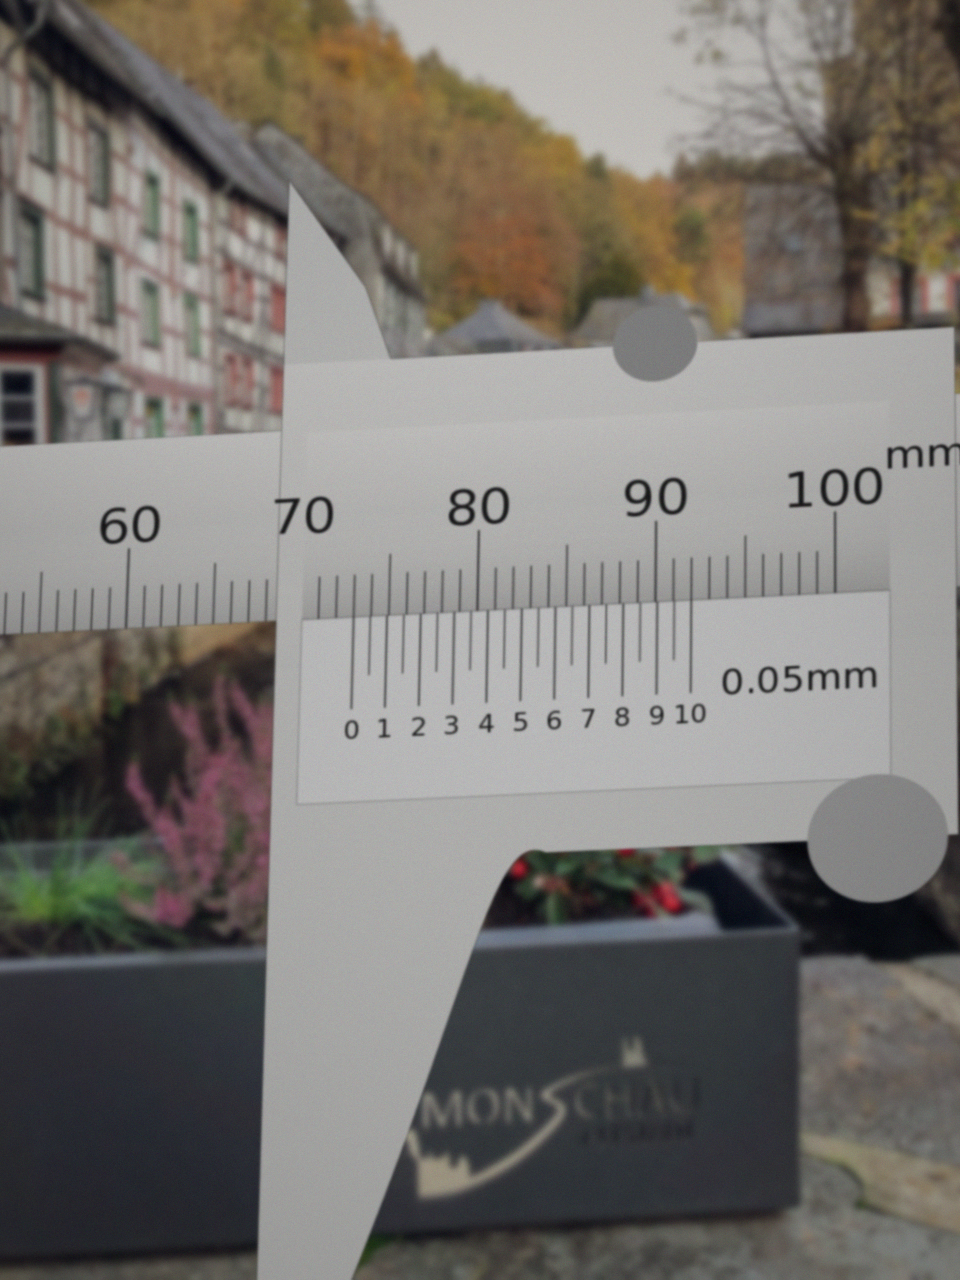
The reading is {"value": 73.0, "unit": "mm"}
